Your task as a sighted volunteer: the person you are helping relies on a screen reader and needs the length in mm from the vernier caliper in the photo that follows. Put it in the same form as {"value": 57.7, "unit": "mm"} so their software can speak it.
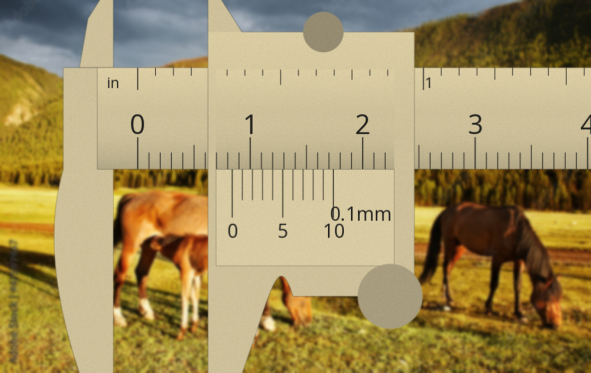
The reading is {"value": 8.4, "unit": "mm"}
